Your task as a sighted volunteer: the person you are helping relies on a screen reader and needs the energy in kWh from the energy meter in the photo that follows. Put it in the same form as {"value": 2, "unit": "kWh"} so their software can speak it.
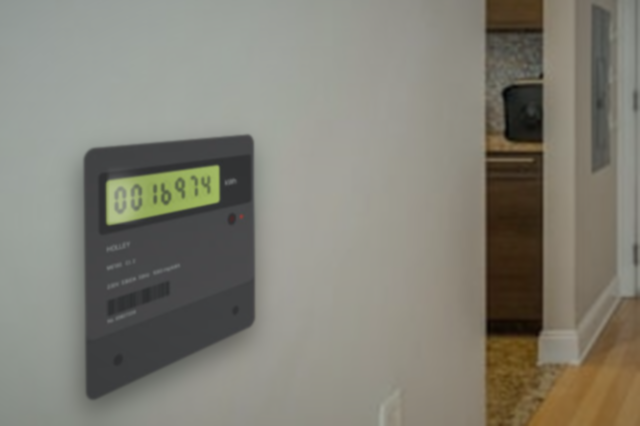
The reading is {"value": 16974, "unit": "kWh"}
